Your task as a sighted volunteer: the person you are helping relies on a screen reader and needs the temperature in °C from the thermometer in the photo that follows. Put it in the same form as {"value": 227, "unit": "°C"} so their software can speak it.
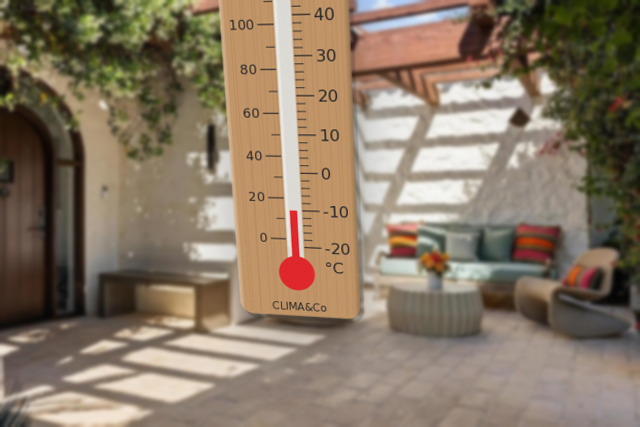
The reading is {"value": -10, "unit": "°C"}
